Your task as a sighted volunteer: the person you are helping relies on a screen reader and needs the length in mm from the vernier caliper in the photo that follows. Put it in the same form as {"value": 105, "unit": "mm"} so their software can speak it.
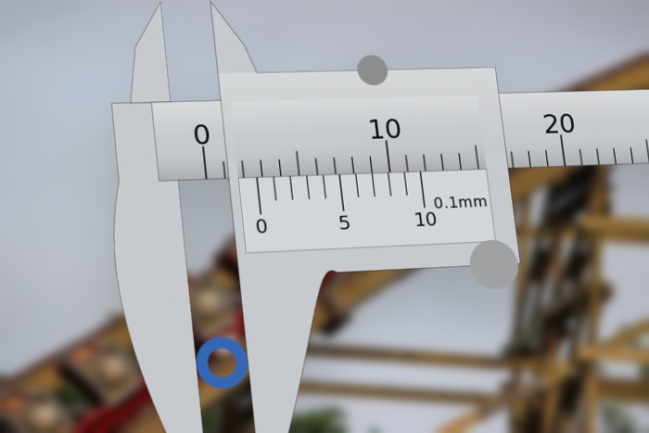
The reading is {"value": 2.7, "unit": "mm"}
